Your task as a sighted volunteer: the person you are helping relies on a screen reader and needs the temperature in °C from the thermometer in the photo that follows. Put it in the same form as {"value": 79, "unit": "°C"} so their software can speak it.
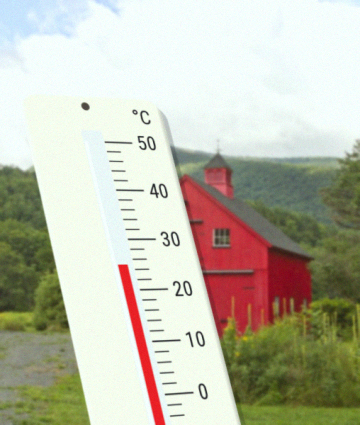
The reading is {"value": 25, "unit": "°C"}
